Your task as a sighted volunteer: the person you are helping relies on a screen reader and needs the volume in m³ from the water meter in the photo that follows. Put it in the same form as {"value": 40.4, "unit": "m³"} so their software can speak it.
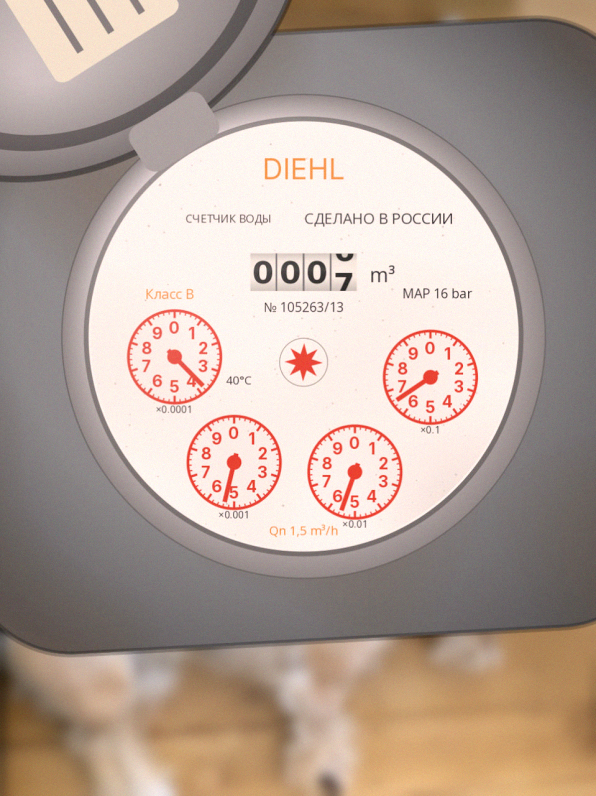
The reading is {"value": 6.6553, "unit": "m³"}
